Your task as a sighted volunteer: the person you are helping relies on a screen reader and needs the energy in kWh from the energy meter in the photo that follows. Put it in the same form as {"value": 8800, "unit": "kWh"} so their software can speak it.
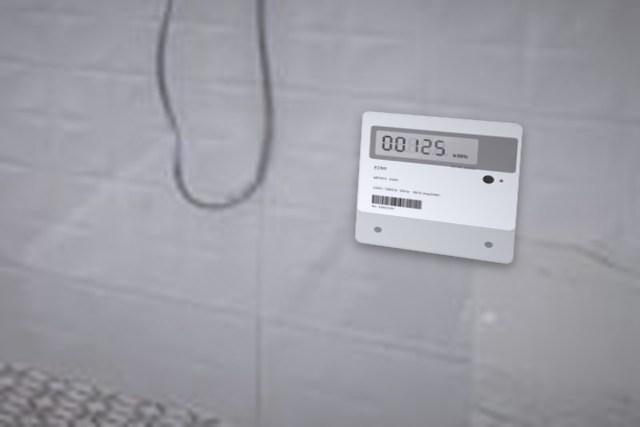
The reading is {"value": 125, "unit": "kWh"}
